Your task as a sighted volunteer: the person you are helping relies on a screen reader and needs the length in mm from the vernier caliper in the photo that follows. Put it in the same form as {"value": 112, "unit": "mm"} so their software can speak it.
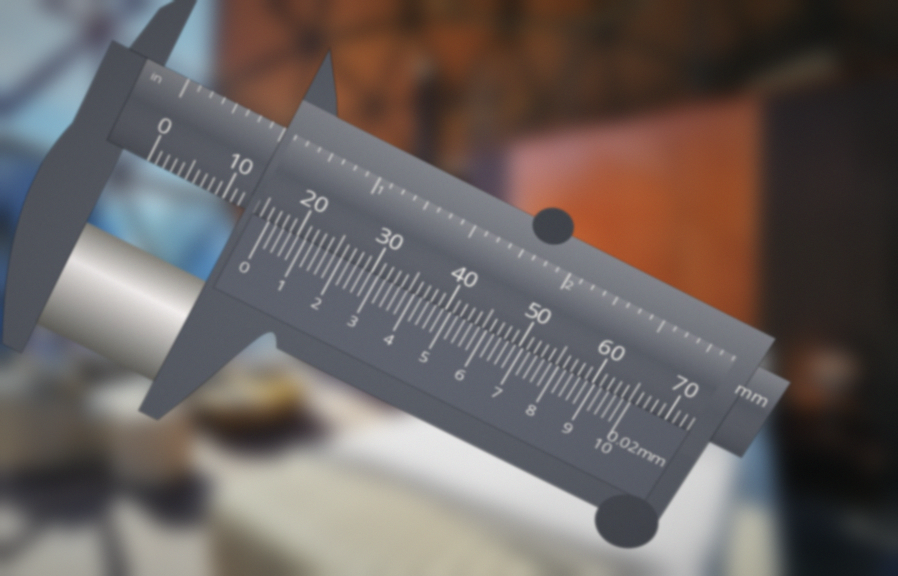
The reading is {"value": 16.2, "unit": "mm"}
